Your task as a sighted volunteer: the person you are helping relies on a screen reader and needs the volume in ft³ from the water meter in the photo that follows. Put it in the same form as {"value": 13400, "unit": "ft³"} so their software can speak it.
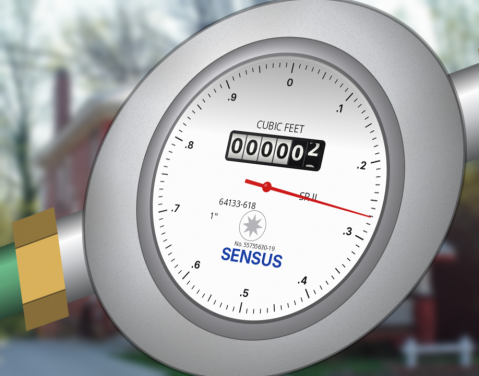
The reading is {"value": 2.27, "unit": "ft³"}
